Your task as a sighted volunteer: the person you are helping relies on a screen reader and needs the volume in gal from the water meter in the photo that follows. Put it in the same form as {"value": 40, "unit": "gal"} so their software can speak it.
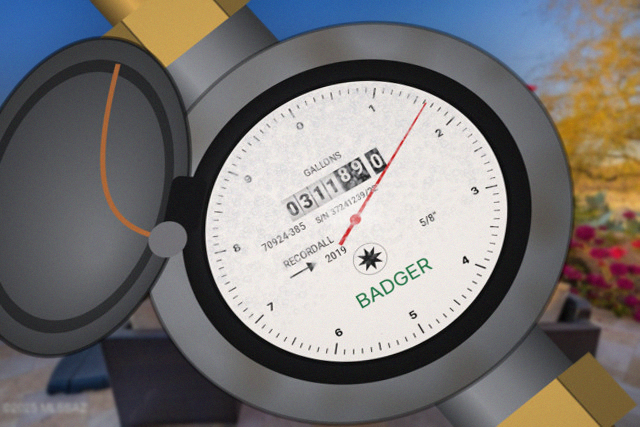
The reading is {"value": 311891.6, "unit": "gal"}
